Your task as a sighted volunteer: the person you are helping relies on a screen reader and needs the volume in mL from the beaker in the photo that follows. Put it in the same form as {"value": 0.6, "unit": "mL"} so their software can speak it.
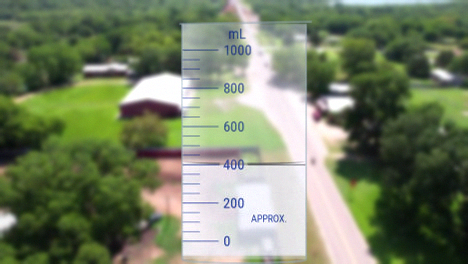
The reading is {"value": 400, "unit": "mL"}
